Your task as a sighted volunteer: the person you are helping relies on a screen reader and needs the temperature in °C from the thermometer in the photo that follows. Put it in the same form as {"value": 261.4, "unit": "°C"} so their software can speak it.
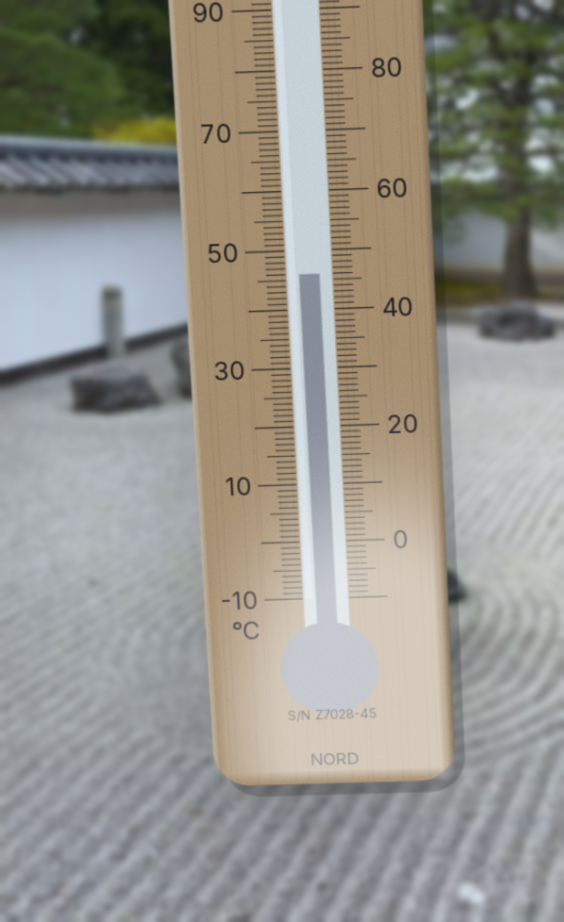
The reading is {"value": 46, "unit": "°C"}
